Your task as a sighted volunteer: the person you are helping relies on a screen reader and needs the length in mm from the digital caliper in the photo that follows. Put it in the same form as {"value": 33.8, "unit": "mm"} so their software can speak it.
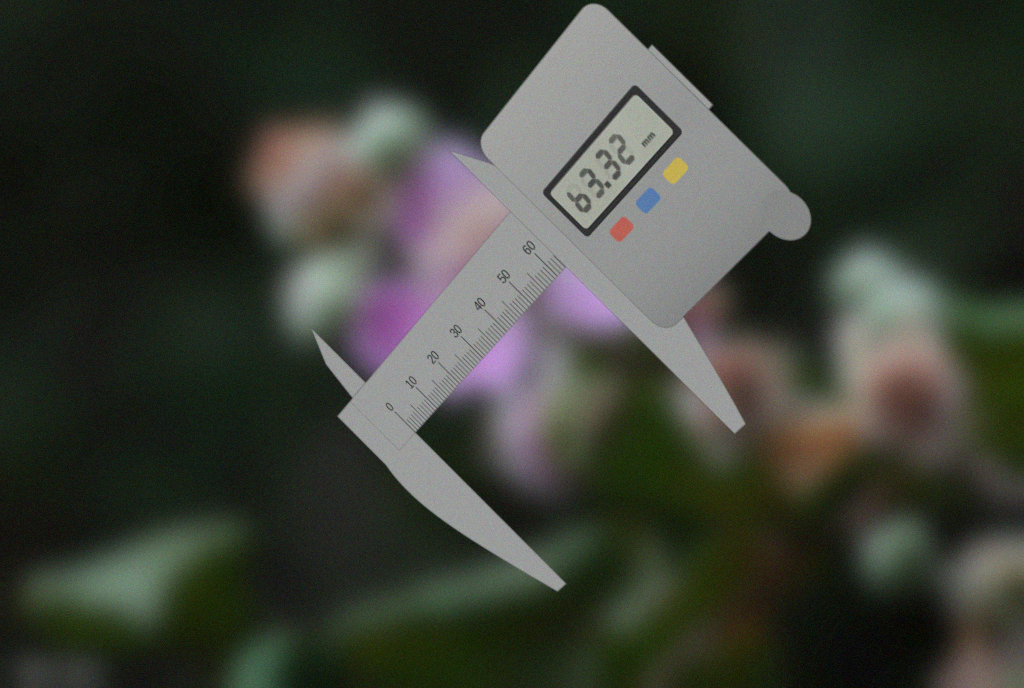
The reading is {"value": 63.32, "unit": "mm"}
